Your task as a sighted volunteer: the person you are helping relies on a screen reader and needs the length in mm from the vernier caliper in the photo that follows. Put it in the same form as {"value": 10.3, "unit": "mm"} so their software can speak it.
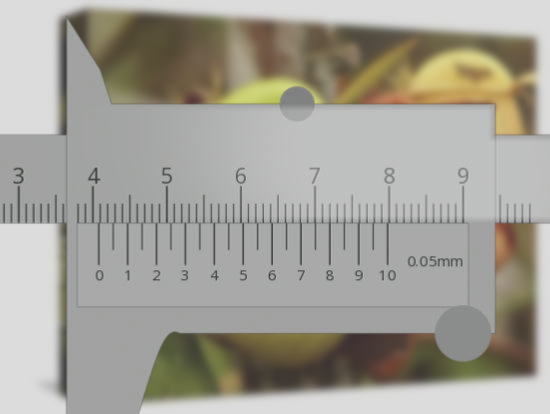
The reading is {"value": 40.8, "unit": "mm"}
